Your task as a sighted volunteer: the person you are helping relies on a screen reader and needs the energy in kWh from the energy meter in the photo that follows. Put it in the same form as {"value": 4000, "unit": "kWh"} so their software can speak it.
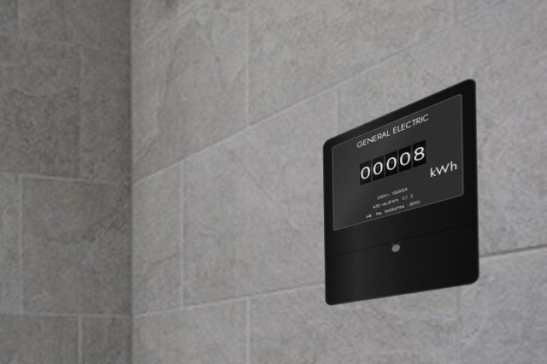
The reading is {"value": 8, "unit": "kWh"}
